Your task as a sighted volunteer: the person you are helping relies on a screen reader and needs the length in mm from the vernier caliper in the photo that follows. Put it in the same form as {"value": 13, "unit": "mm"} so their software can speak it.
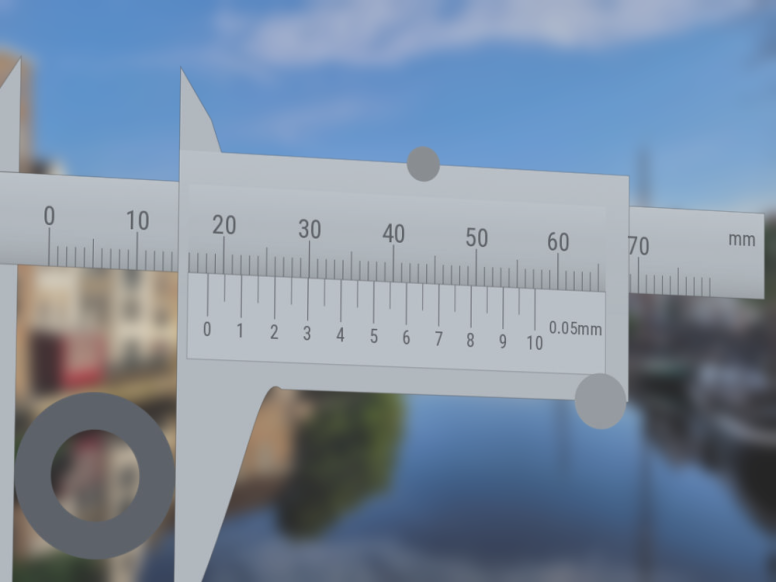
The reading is {"value": 18.2, "unit": "mm"}
